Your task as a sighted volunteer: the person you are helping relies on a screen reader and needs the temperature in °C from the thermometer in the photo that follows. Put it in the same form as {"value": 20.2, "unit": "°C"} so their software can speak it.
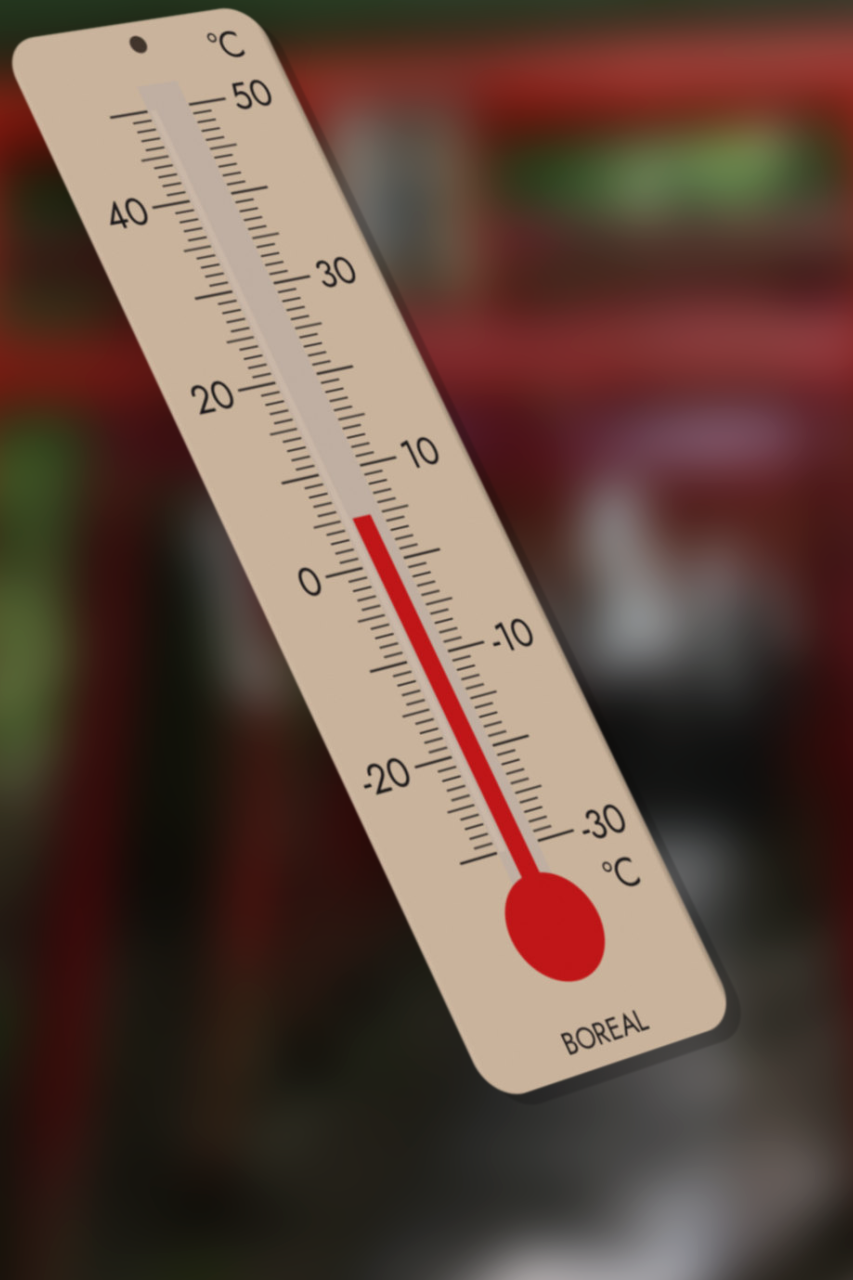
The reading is {"value": 5, "unit": "°C"}
